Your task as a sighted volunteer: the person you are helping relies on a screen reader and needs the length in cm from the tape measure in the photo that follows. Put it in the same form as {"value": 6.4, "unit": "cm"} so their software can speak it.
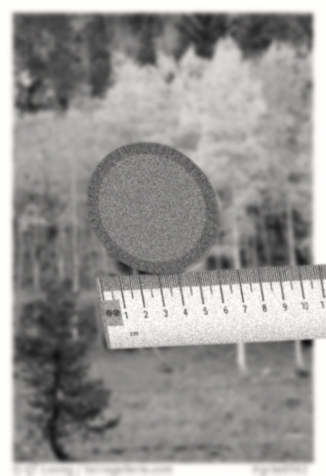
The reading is {"value": 6.5, "unit": "cm"}
